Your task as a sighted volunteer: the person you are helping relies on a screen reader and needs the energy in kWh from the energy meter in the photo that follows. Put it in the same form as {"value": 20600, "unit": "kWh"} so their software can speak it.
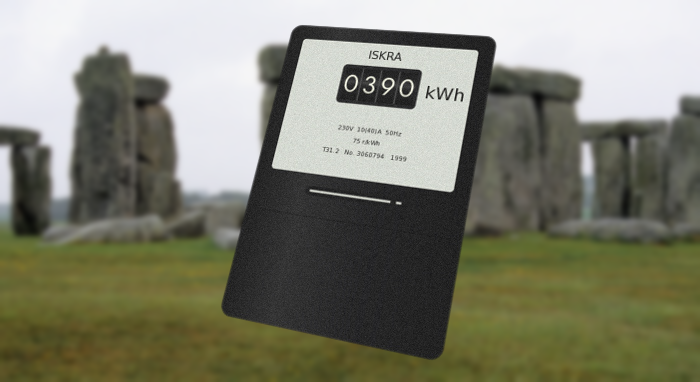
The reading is {"value": 390, "unit": "kWh"}
